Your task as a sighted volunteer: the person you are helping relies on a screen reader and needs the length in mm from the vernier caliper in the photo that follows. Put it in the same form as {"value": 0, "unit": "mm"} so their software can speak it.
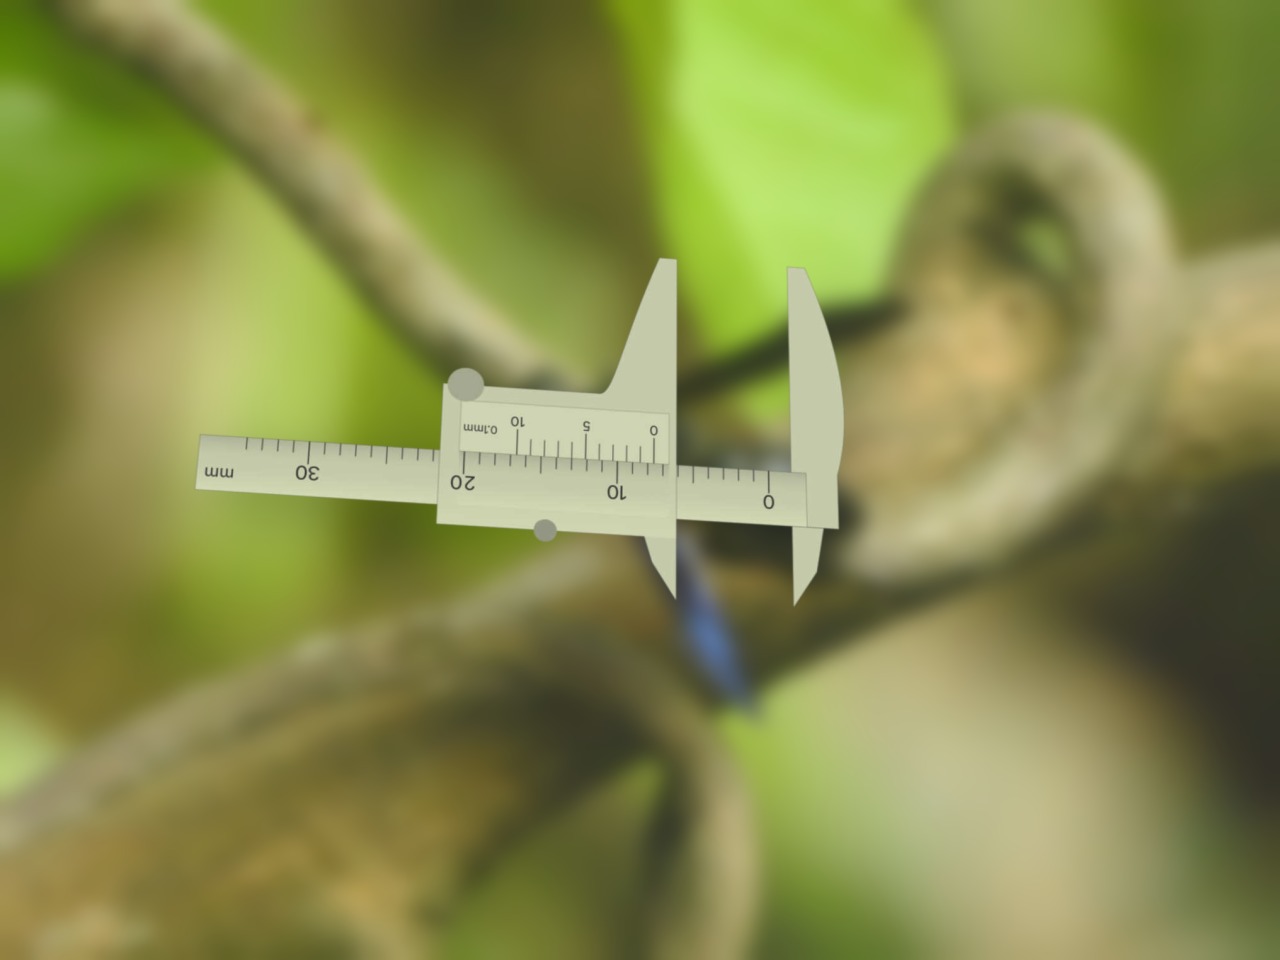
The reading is {"value": 7.6, "unit": "mm"}
